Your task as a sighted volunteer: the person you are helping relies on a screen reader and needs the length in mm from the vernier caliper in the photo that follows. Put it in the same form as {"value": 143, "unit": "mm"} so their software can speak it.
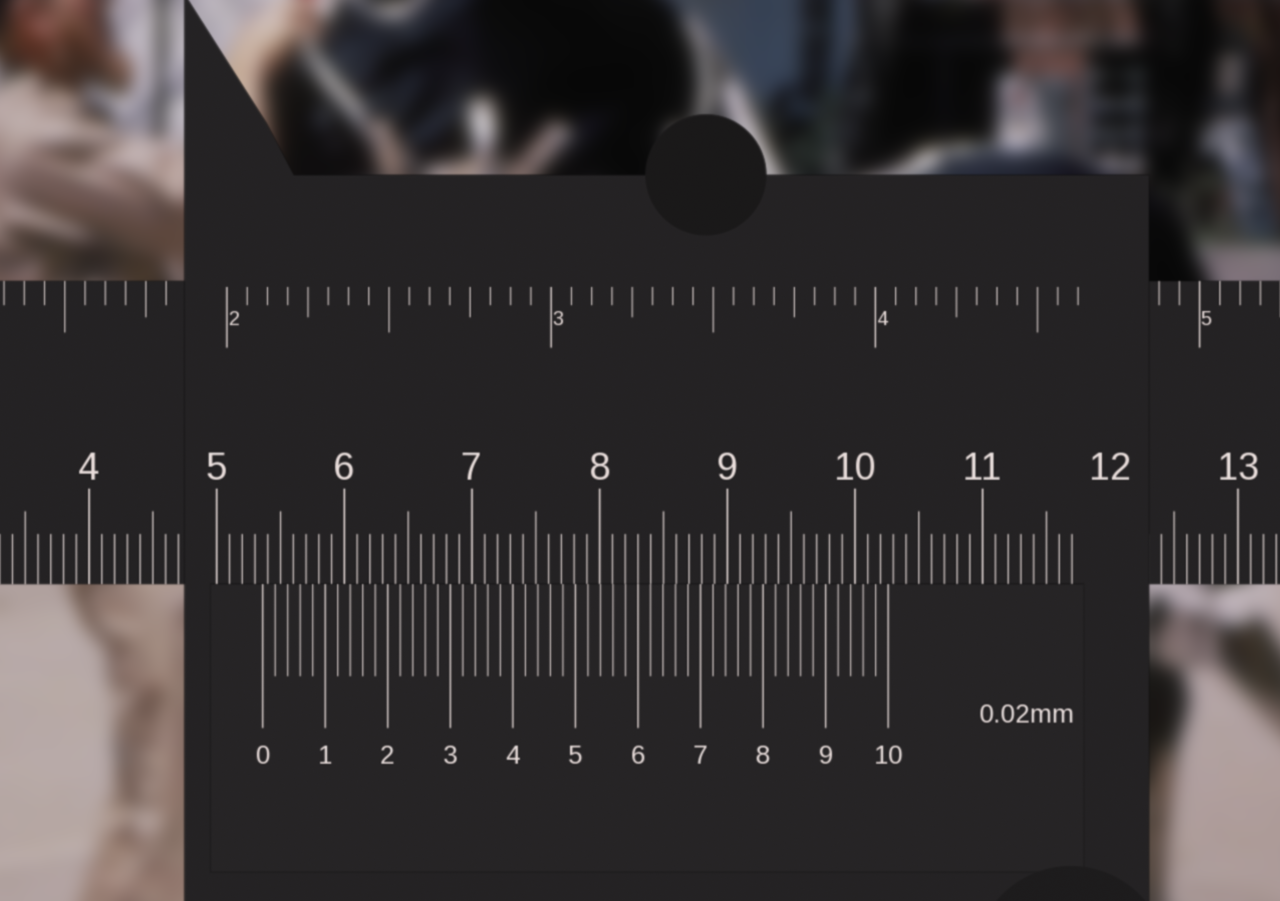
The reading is {"value": 53.6, "unit": "mm"}
